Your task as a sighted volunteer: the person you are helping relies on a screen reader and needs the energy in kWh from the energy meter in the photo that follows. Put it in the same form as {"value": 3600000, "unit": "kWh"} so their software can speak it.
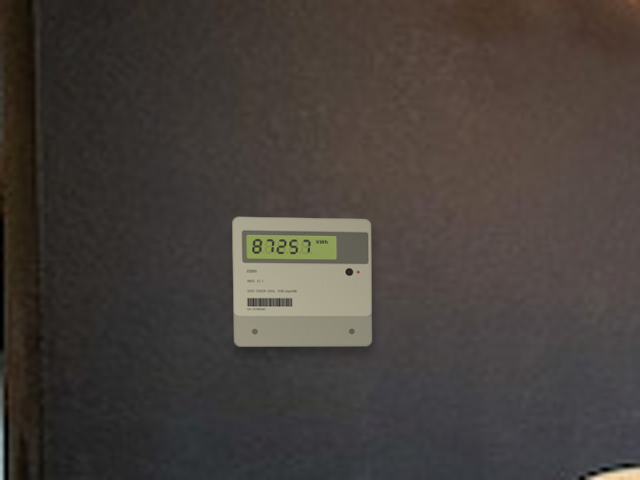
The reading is {"value": 87257, "unit": "kWh"}
